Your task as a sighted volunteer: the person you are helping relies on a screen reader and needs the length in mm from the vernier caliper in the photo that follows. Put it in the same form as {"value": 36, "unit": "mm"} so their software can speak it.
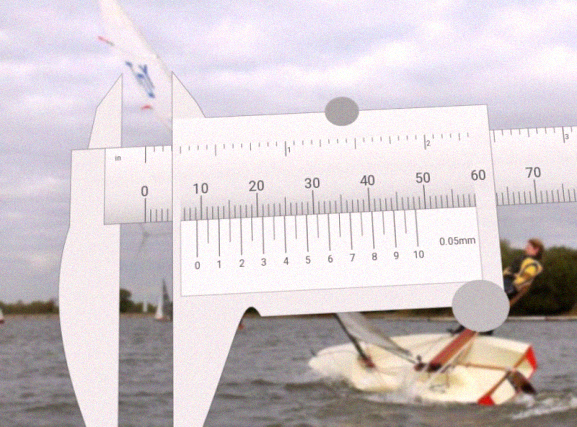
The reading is {"value": 9.2, "unit": "mm"}
